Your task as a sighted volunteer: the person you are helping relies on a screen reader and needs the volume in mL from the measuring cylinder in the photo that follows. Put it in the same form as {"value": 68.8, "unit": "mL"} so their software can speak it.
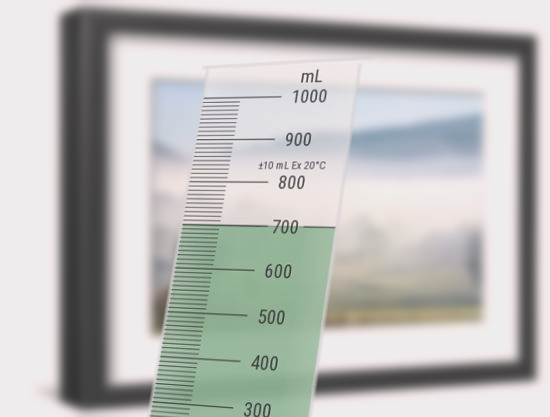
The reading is {"value": 700, "unit": "mL"}
